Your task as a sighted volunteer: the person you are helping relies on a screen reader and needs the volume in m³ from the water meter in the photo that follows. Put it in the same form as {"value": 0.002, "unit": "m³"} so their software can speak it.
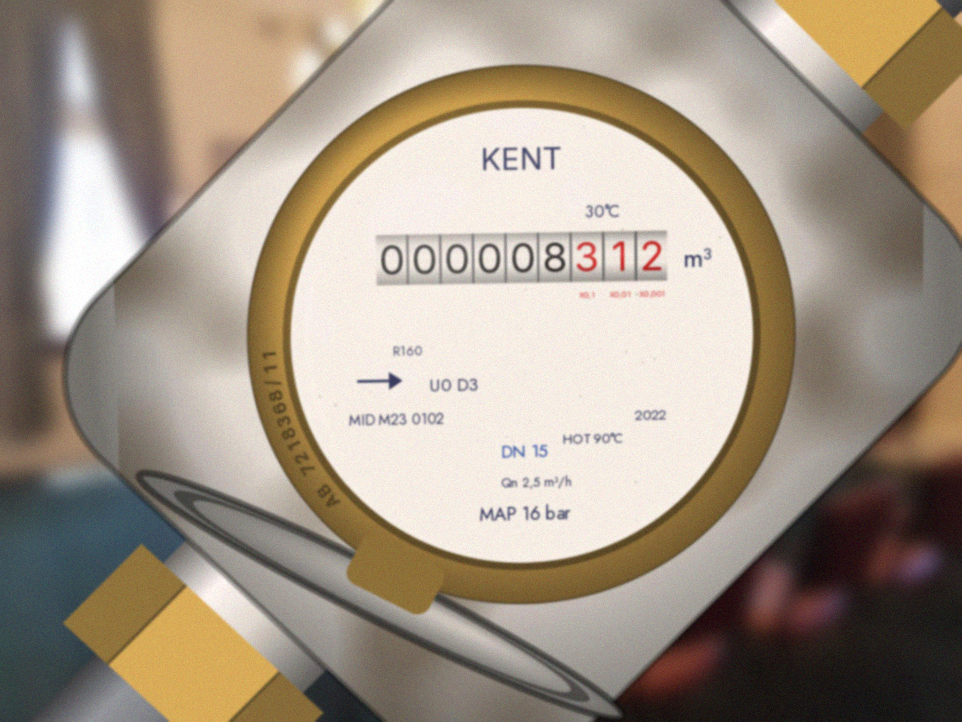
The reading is {"value": 8.312, "unit": "m³"}
